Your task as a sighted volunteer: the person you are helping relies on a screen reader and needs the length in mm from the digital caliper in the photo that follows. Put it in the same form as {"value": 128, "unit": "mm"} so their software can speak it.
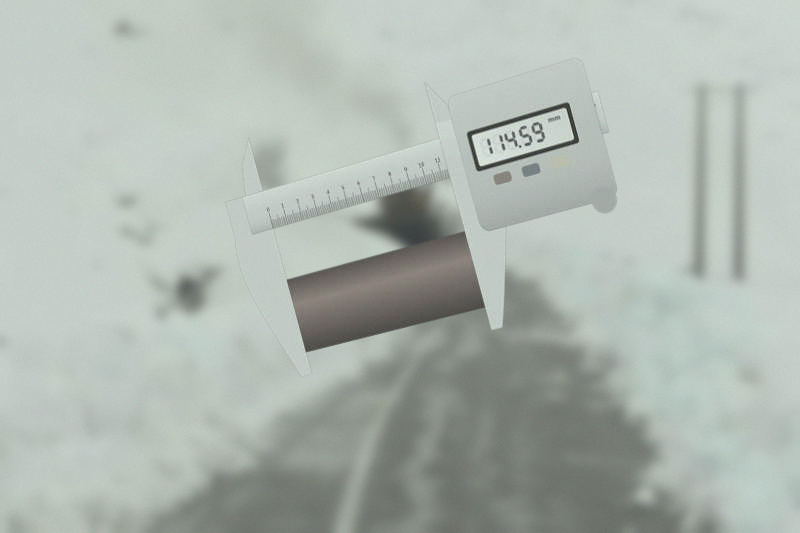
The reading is {"value": 114.59, "unit": "mm"}
